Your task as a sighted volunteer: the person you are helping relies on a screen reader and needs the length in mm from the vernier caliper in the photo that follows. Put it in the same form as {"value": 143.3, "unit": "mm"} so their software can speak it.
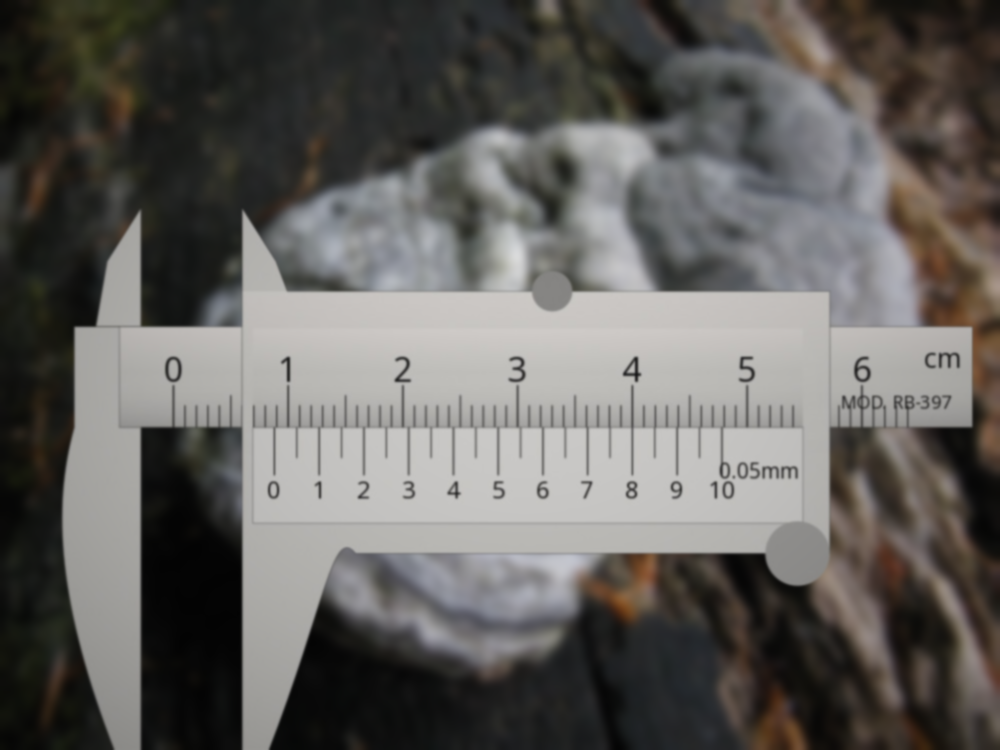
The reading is {"value": 8.8, "unit": "mm"}
